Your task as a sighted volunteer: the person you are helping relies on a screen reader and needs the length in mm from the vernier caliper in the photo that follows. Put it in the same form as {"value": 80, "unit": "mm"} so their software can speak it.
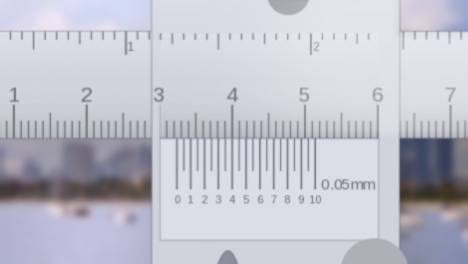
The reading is {"value": 32.4, "unit": "mm"}
